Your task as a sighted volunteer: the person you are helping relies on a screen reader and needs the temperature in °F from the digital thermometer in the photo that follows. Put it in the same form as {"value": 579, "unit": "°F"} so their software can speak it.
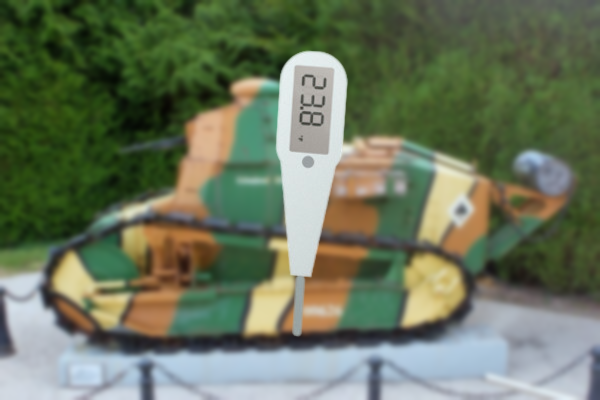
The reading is {"value": 23.8, "unit": "°F"}
